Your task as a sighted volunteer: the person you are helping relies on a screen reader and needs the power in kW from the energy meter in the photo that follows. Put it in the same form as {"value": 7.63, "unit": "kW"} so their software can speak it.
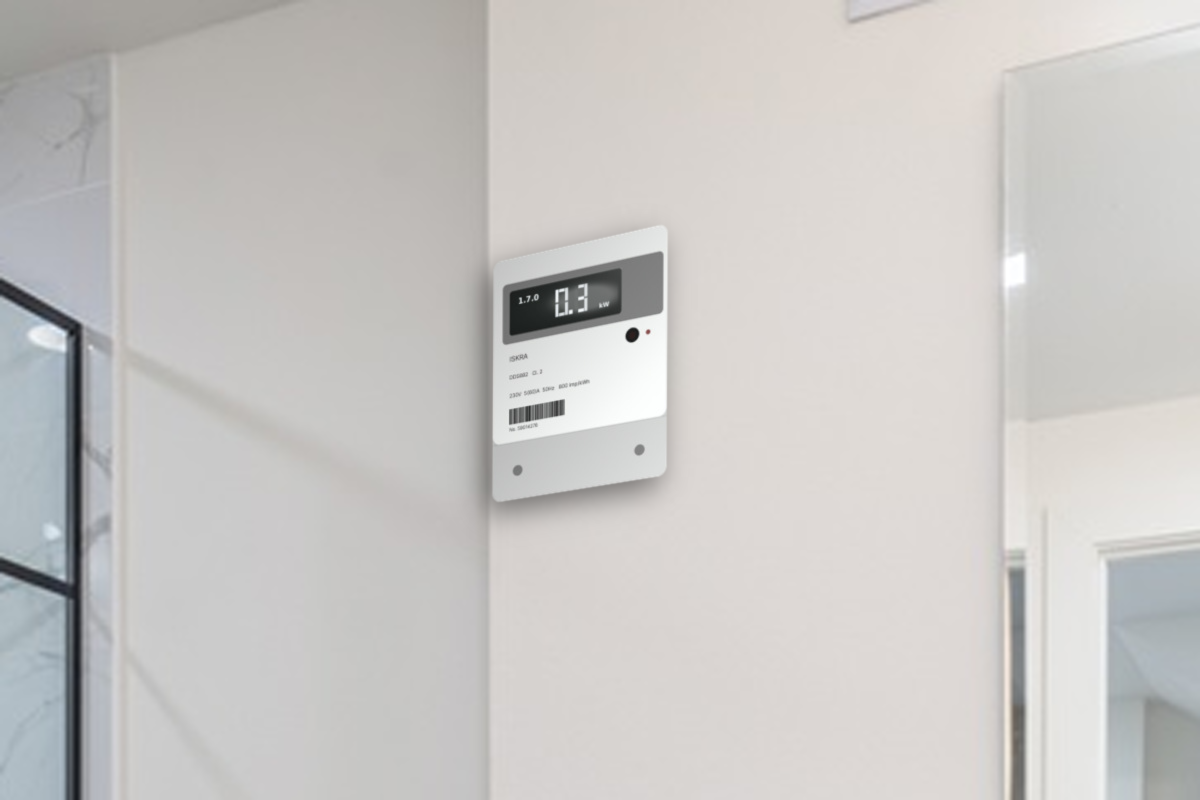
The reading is {"value": 0.3, "unit": "kW"}
